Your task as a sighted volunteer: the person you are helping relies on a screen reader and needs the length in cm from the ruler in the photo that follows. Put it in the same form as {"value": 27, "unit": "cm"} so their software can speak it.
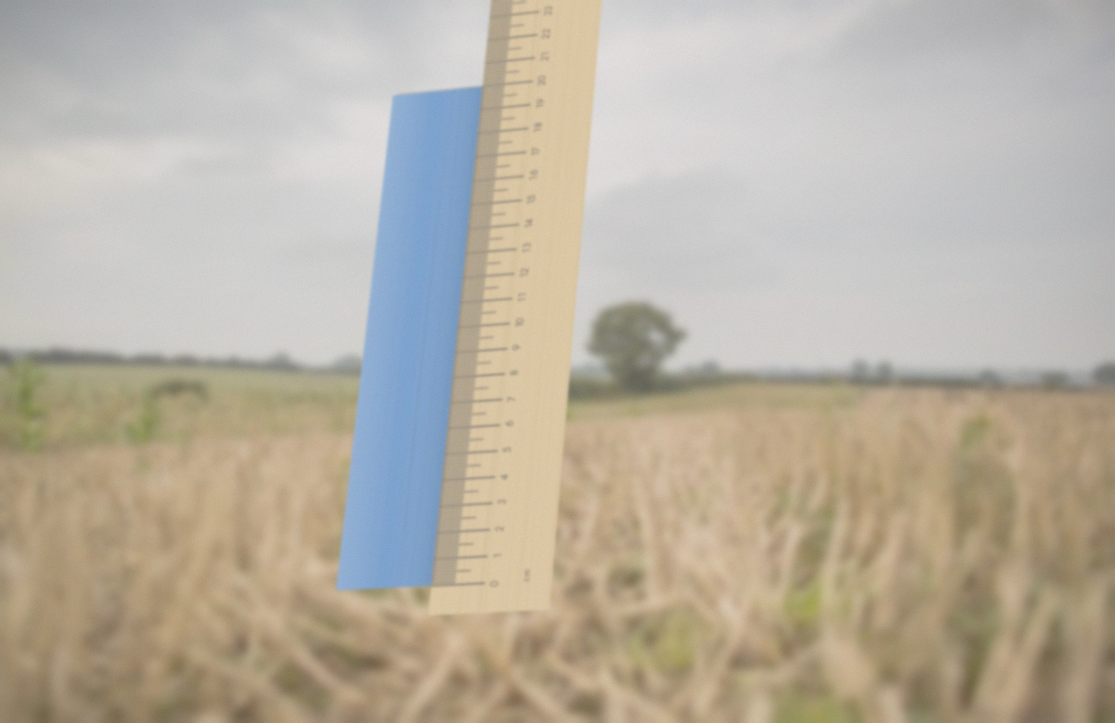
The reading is {"value": 20, "unit": "cm"}
